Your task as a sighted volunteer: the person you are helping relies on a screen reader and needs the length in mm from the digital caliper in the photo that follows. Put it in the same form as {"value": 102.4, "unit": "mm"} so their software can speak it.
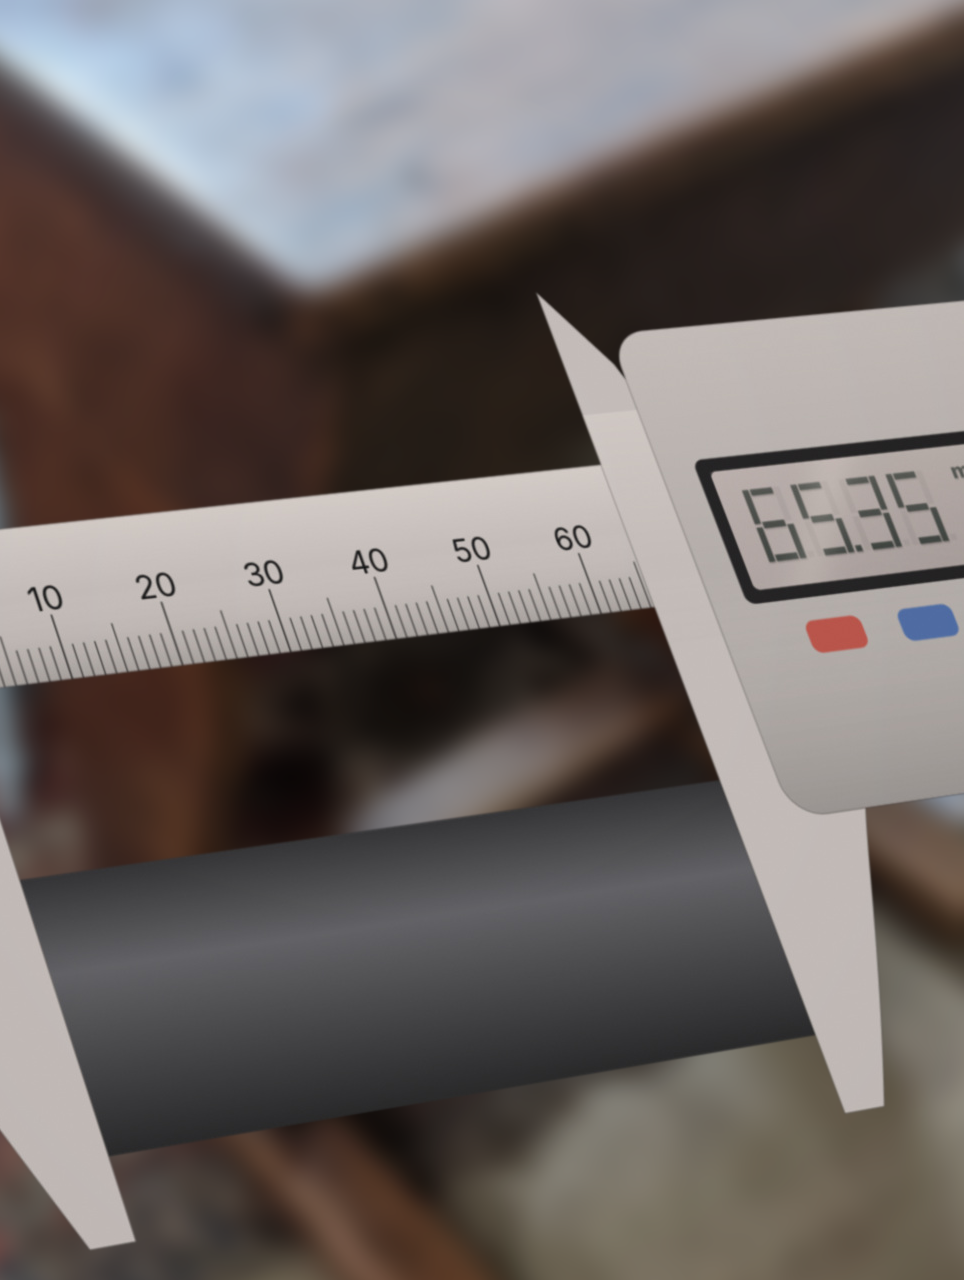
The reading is {"value": 65.35, "unit": "mm"}
